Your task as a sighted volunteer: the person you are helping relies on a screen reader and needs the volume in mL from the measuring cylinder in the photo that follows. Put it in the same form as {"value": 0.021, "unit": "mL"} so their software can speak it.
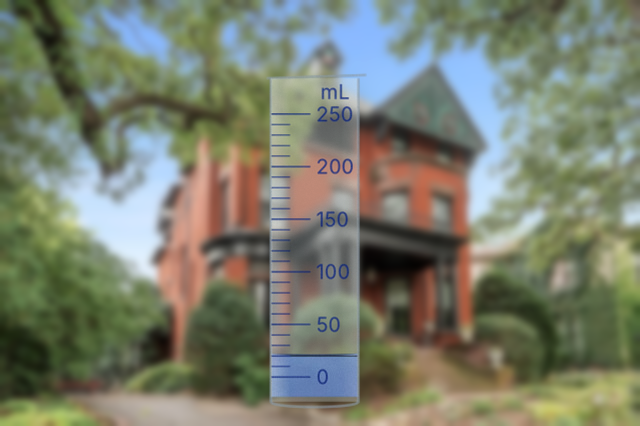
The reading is {"value": 20, "unit": "mL"}
